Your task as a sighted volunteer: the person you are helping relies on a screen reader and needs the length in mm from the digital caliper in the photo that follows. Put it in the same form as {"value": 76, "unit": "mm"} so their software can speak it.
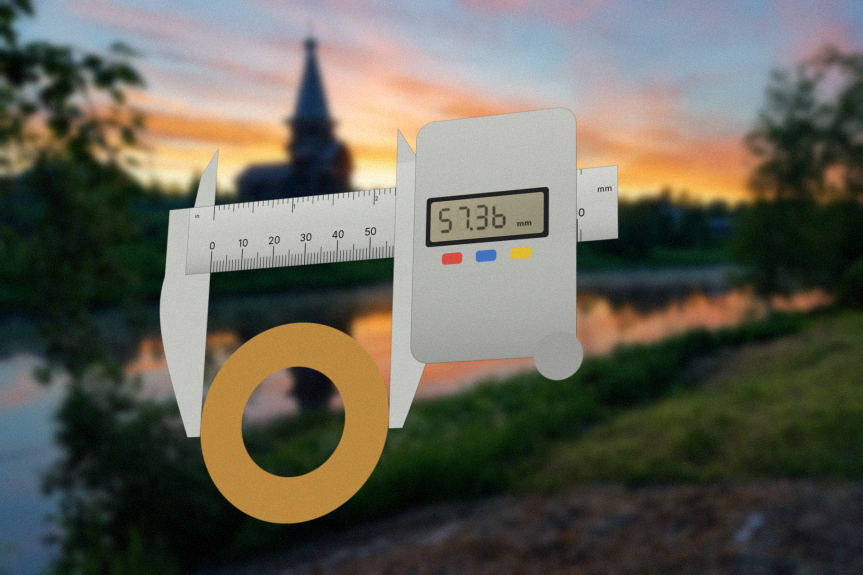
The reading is {"value": 57.36, "unit": "mm"}
